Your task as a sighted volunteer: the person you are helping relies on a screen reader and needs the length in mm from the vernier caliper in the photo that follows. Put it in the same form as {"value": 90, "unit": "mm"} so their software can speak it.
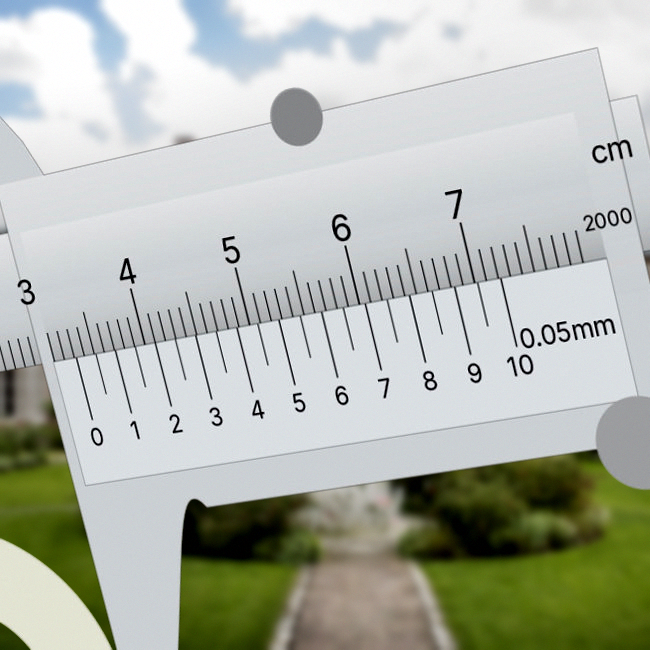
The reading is {"value": 33.2, "unit": "mm"}
